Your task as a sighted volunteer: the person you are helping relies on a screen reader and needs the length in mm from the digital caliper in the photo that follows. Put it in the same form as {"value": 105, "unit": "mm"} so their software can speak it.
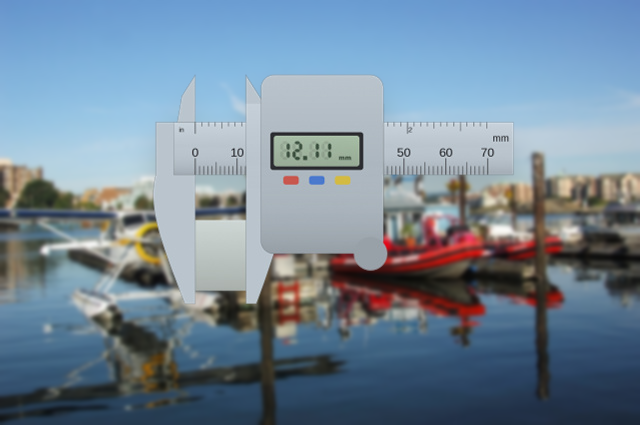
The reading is {"value": 12.11, "unit": "mm"}
